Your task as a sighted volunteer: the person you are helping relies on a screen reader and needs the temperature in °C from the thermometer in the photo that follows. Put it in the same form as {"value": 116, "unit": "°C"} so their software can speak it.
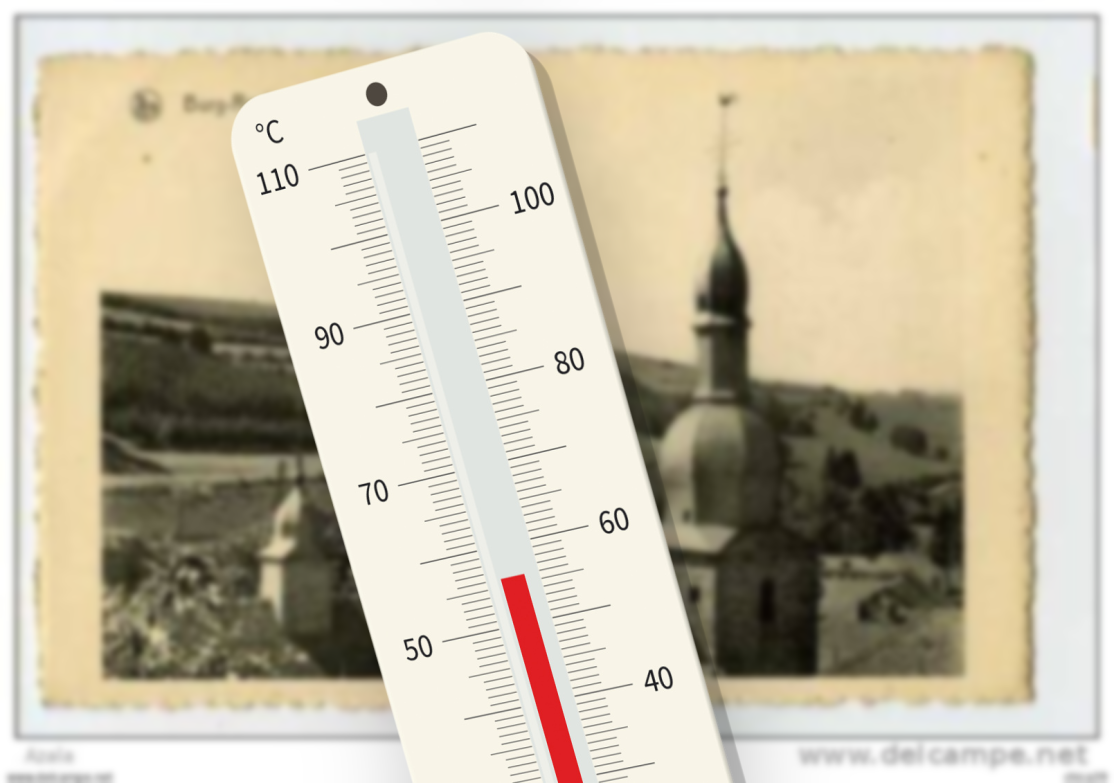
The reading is {"value": 56, "unit": "°C"}
